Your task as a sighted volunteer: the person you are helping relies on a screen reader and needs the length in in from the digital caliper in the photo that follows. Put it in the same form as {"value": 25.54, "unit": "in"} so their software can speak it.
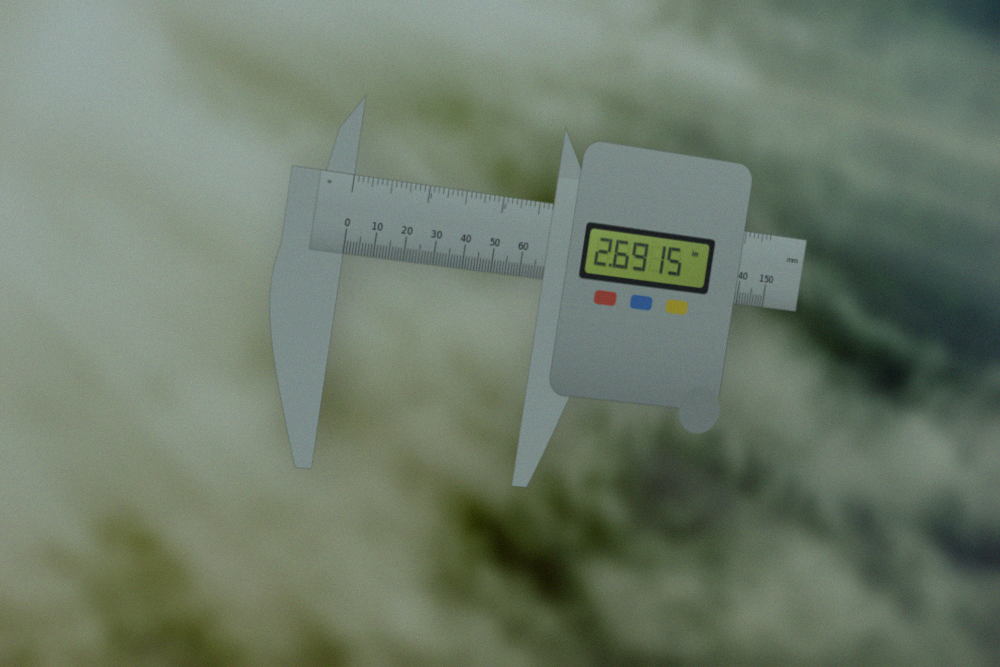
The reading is {"value": 2.6915, "unit": "in"}
